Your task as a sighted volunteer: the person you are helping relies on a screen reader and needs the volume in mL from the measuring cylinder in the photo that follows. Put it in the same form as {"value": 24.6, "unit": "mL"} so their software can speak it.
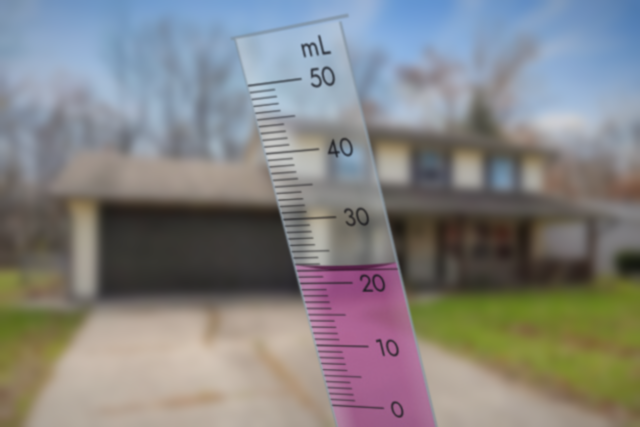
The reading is {"value": 22, "unit": "mL"}
